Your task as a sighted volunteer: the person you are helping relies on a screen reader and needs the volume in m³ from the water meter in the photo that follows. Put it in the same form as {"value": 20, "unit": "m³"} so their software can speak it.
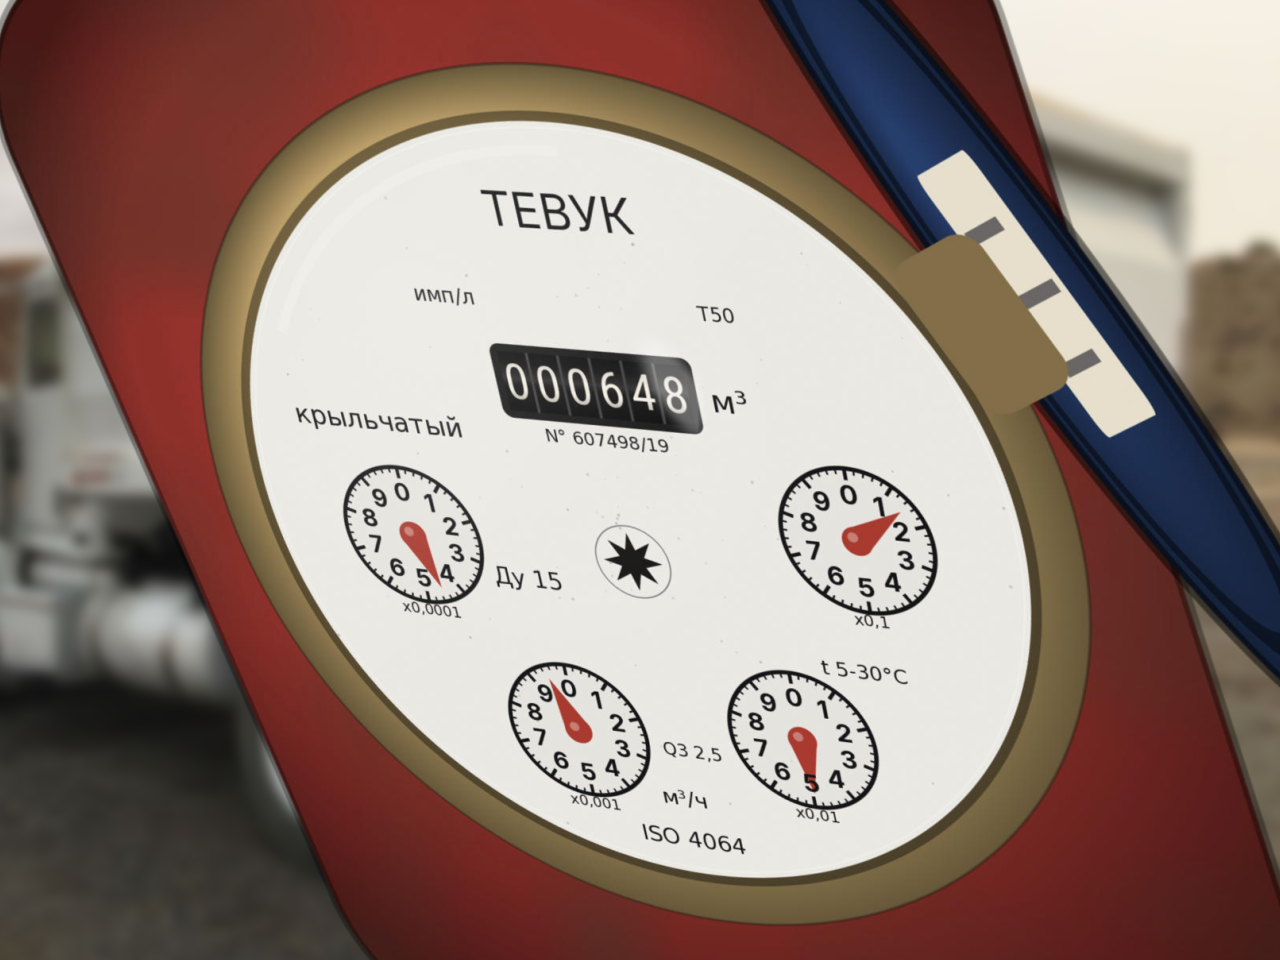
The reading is {"value": 648.1494, "unit": "m³"}
